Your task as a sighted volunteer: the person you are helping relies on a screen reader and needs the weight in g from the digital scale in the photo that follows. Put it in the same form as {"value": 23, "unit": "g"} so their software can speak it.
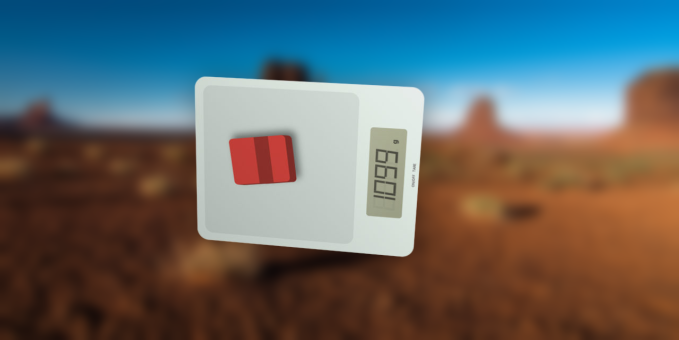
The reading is {"value": 1099, "unit": "g"}
